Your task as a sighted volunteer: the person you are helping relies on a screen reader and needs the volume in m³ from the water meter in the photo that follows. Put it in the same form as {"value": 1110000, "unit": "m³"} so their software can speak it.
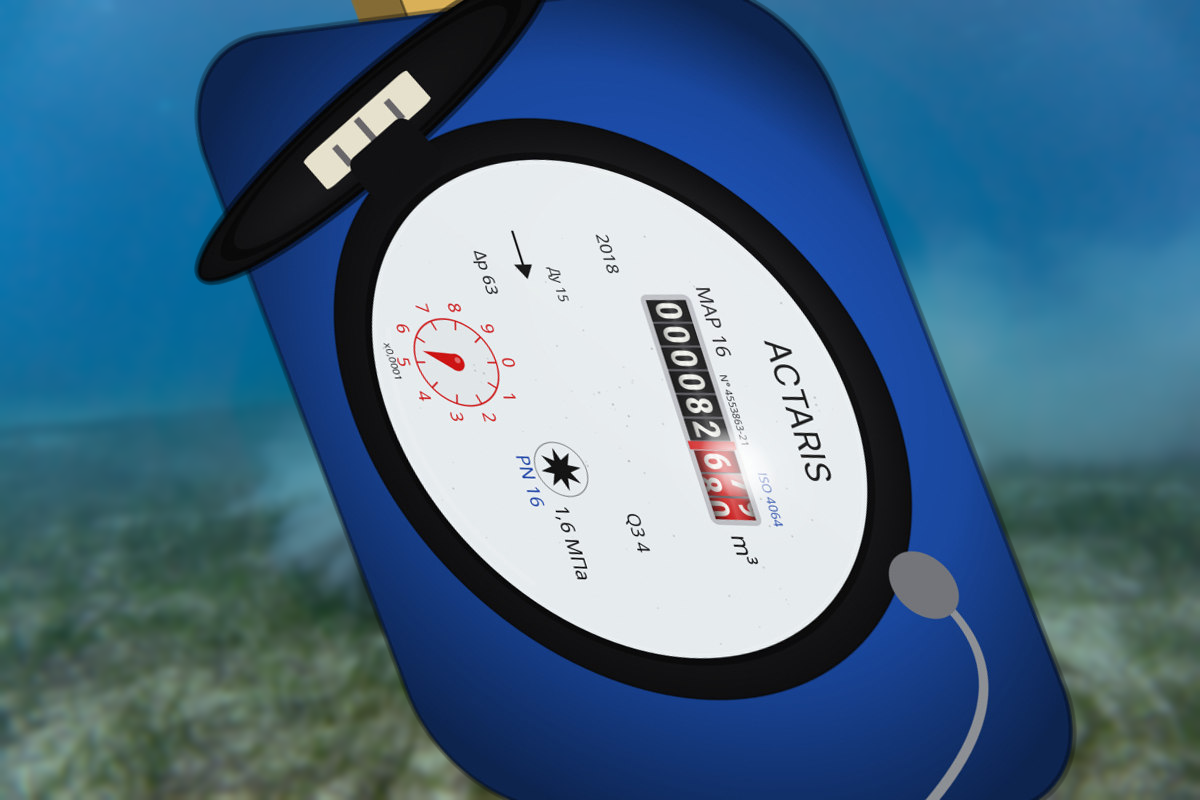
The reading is {"value": 82.6795, "unit": "m³"}
